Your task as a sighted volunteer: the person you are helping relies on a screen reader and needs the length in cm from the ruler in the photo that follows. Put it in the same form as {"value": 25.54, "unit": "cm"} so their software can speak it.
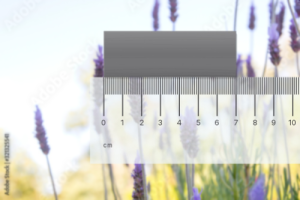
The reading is {"value": 7, "unit": "cm"}
